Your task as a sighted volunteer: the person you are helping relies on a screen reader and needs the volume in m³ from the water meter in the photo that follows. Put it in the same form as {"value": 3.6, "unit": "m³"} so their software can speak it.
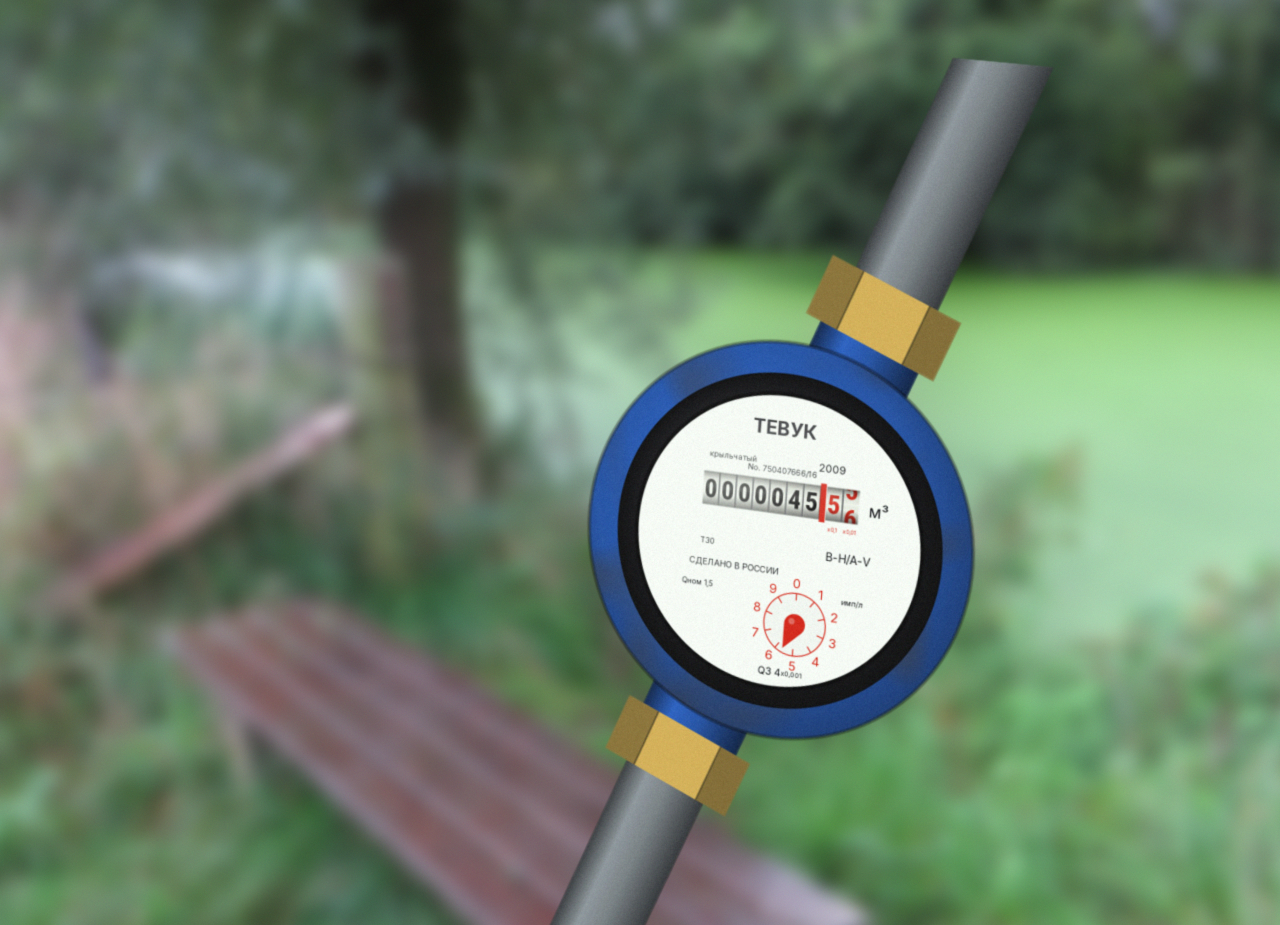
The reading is {"value": 45.555, "unit": "m³"}
